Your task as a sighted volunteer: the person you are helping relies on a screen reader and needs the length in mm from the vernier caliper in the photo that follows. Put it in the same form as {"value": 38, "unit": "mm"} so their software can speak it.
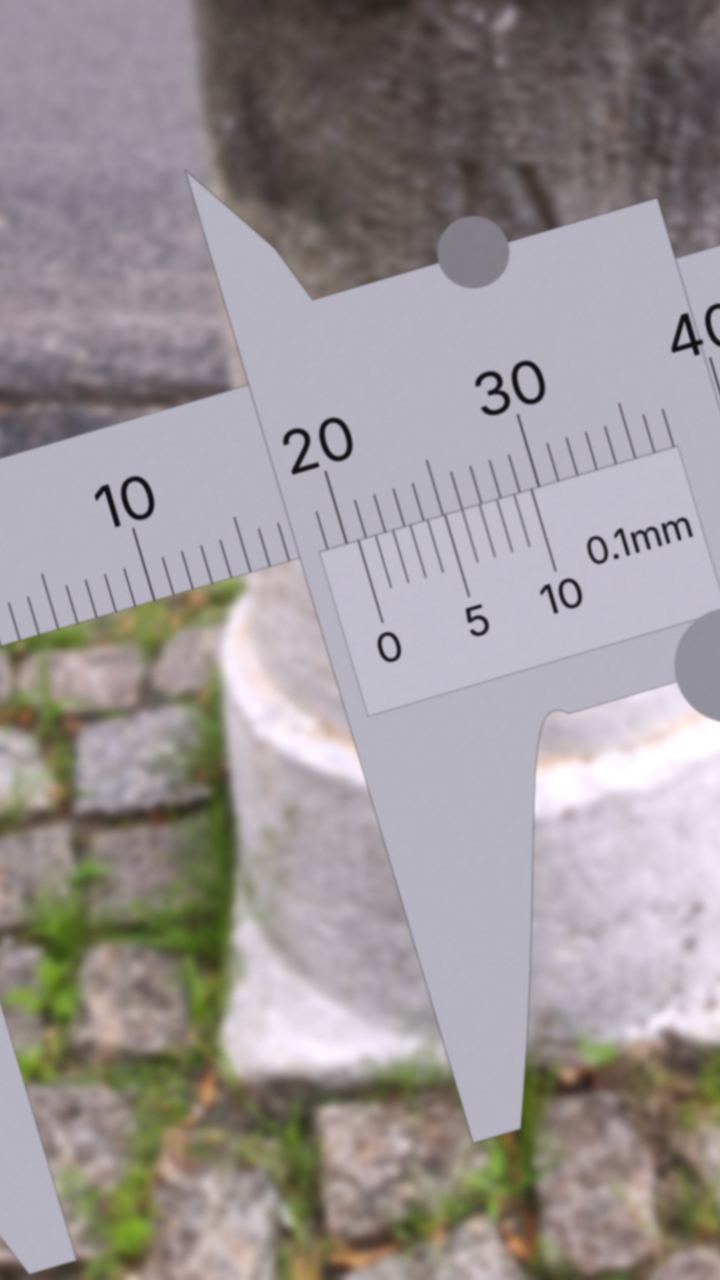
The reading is {"value": 20.6, "unit": "mm"}
